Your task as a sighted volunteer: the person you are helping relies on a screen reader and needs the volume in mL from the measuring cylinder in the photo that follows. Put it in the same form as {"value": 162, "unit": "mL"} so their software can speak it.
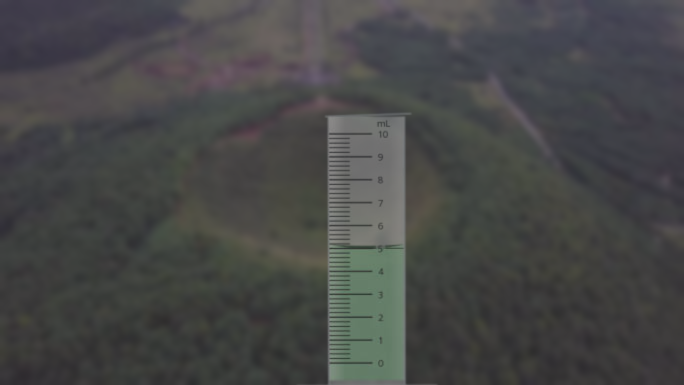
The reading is {"value": 5, "unit": "mL"}
